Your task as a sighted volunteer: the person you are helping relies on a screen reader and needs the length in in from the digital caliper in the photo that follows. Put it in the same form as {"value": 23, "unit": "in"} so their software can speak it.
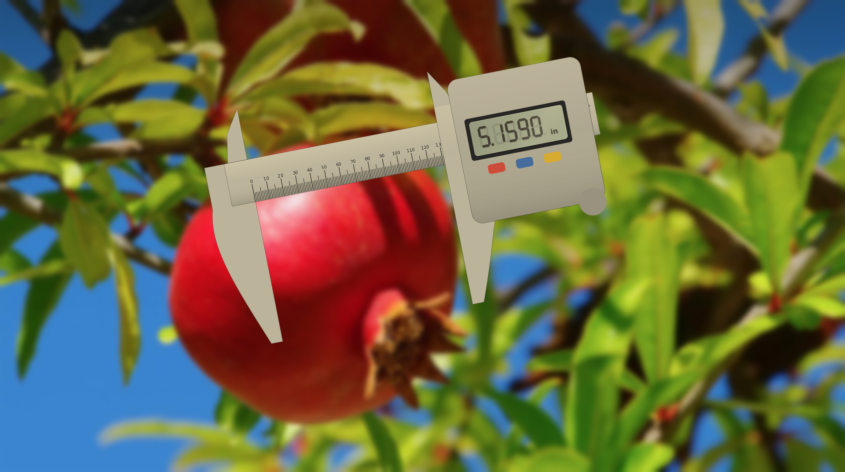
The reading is {"value": 5.1590, "unit": "in"}
